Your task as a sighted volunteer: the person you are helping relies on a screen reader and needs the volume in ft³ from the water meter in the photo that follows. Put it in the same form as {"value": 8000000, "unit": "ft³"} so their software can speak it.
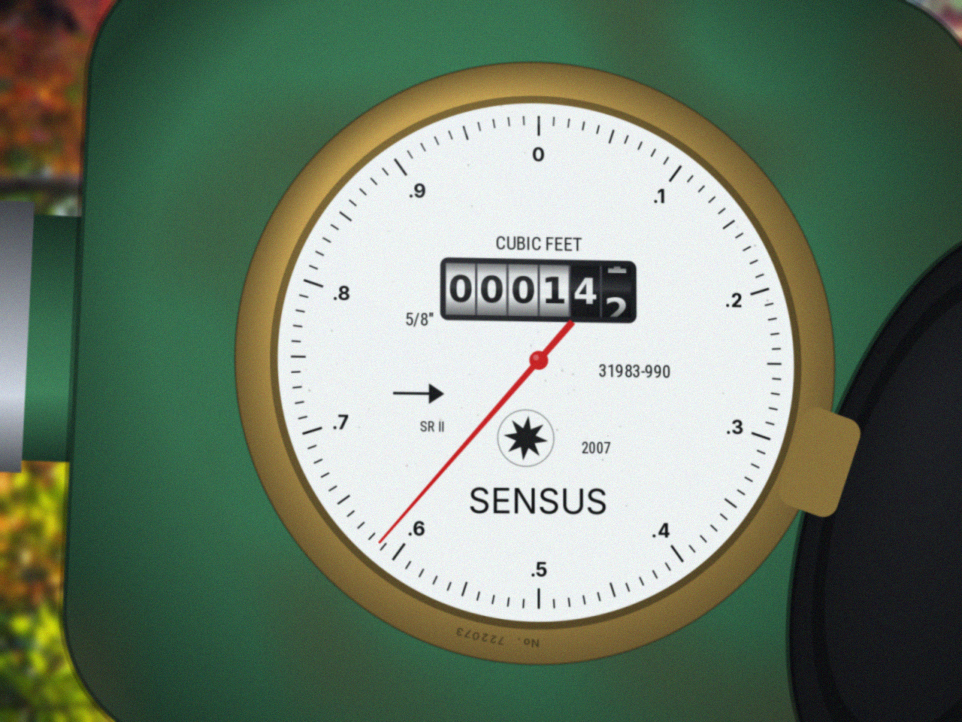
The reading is {"value": 141.61, "unit": "ft³"}
